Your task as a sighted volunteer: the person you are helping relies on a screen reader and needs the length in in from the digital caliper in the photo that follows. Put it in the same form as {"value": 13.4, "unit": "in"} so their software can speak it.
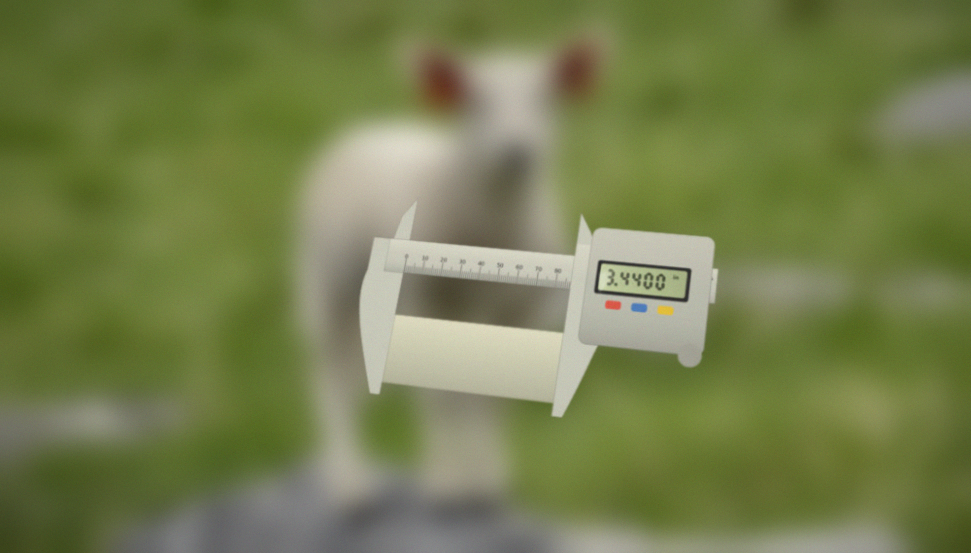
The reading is {"value": 3.4400, "unit": "in"}
